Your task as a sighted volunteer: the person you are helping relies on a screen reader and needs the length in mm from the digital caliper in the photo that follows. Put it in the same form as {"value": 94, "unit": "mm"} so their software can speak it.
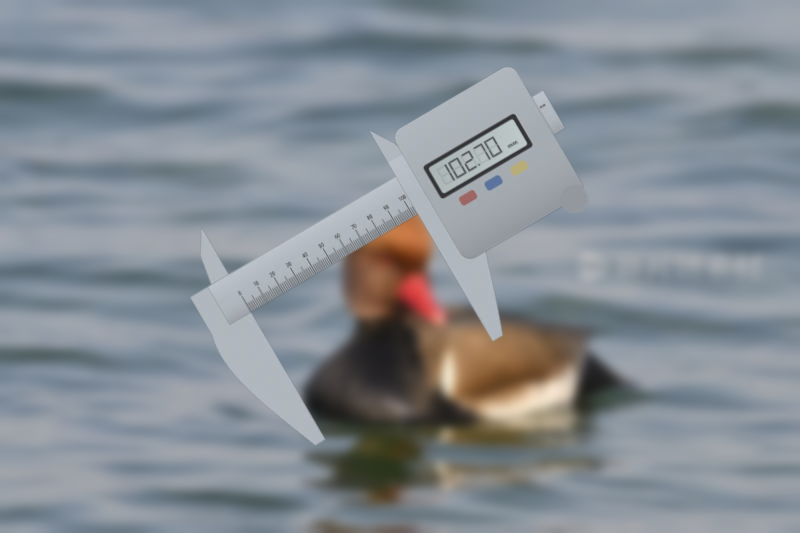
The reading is {"value": 102.70, "unit": "mm"}
